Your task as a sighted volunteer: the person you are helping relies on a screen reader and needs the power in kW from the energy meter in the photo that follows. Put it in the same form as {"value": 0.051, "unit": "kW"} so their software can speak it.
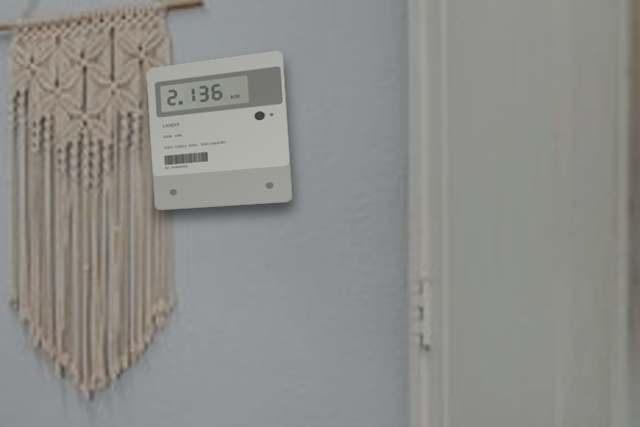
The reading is {"value": 2.136, "unit": "kW"}
